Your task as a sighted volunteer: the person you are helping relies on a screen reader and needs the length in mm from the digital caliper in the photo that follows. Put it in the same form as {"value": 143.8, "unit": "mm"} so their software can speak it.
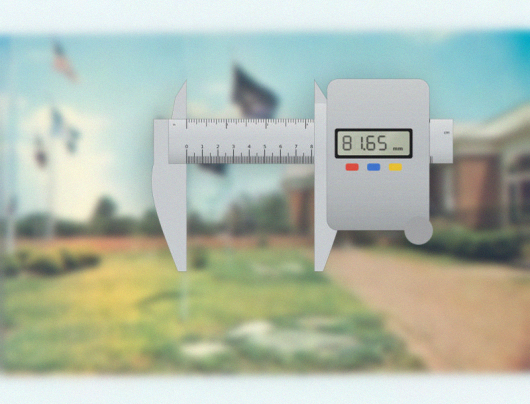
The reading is {"value": 81.65, "unit": "mm"}
